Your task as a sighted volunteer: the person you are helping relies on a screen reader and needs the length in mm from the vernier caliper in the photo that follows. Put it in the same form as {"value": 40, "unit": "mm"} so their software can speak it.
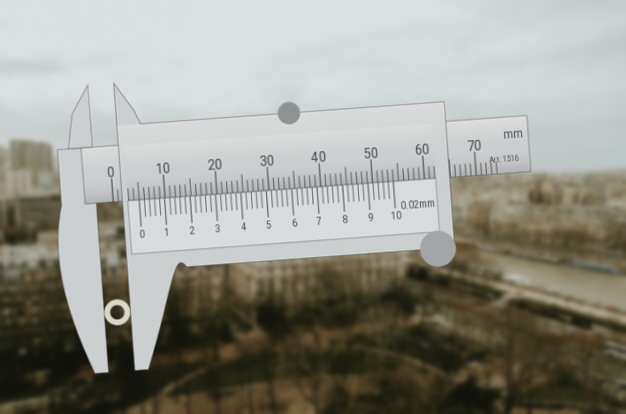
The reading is {"value": 5.0, "unit": "mm"}
